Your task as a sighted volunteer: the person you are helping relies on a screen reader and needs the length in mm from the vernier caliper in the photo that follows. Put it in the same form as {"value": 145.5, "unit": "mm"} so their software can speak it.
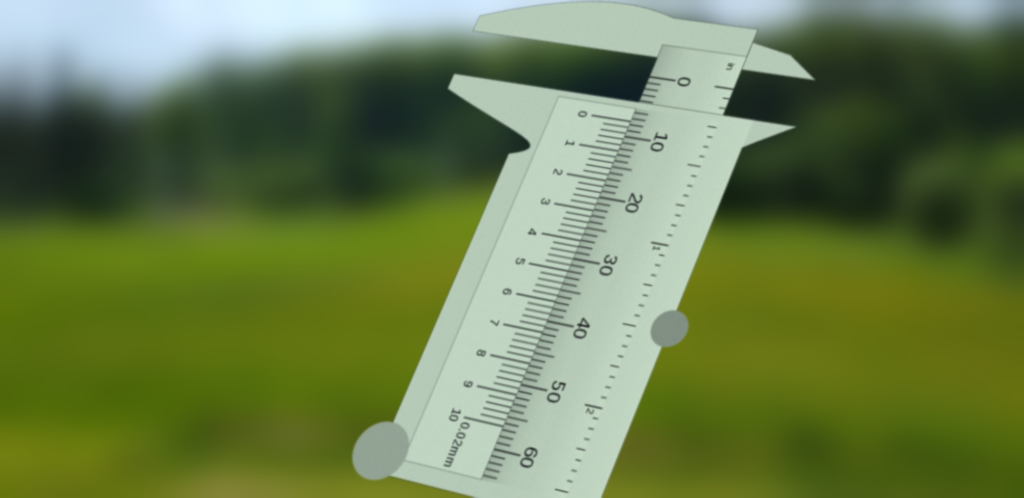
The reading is {"value": 7.5, "unit": "mm"}
